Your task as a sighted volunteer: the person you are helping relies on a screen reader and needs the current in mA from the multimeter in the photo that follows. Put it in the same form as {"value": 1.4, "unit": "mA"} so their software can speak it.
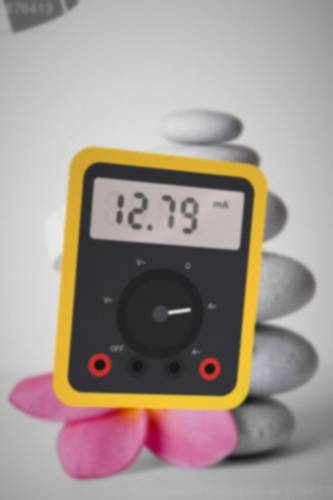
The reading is {"value": 12.79, "unit": "mA"}
